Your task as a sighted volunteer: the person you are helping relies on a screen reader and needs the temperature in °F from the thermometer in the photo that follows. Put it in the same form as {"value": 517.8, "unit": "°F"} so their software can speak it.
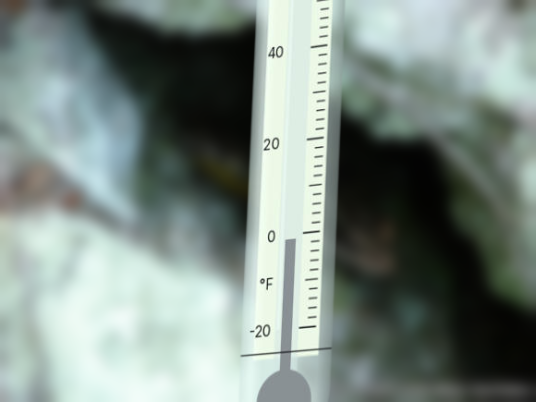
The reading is {"value": -1, "unit": "°F"}
